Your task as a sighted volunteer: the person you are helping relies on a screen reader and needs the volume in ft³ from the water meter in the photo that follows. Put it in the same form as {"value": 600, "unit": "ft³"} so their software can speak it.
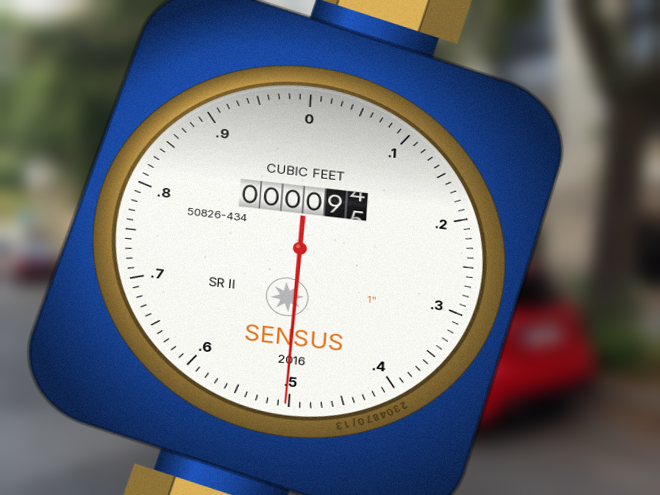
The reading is {"value": 94.50, "unit": "ft³"}
